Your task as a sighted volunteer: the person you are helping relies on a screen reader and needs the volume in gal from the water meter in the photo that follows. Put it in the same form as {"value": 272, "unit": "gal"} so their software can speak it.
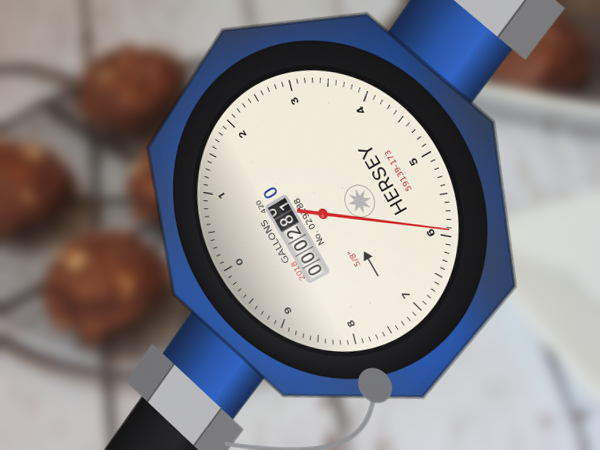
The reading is {"value": 2805.9, "unit": "gal"}
